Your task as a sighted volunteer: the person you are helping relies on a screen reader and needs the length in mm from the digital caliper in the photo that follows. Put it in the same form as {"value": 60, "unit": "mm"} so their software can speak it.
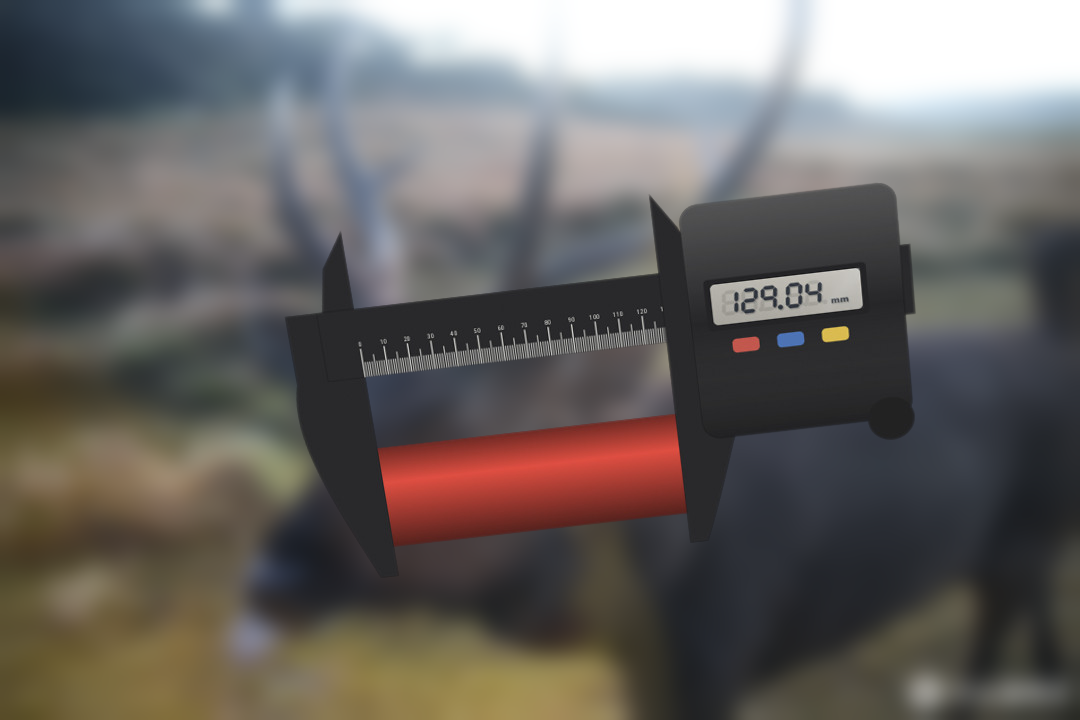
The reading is {"value": 129.04, "unit": "mm"}
